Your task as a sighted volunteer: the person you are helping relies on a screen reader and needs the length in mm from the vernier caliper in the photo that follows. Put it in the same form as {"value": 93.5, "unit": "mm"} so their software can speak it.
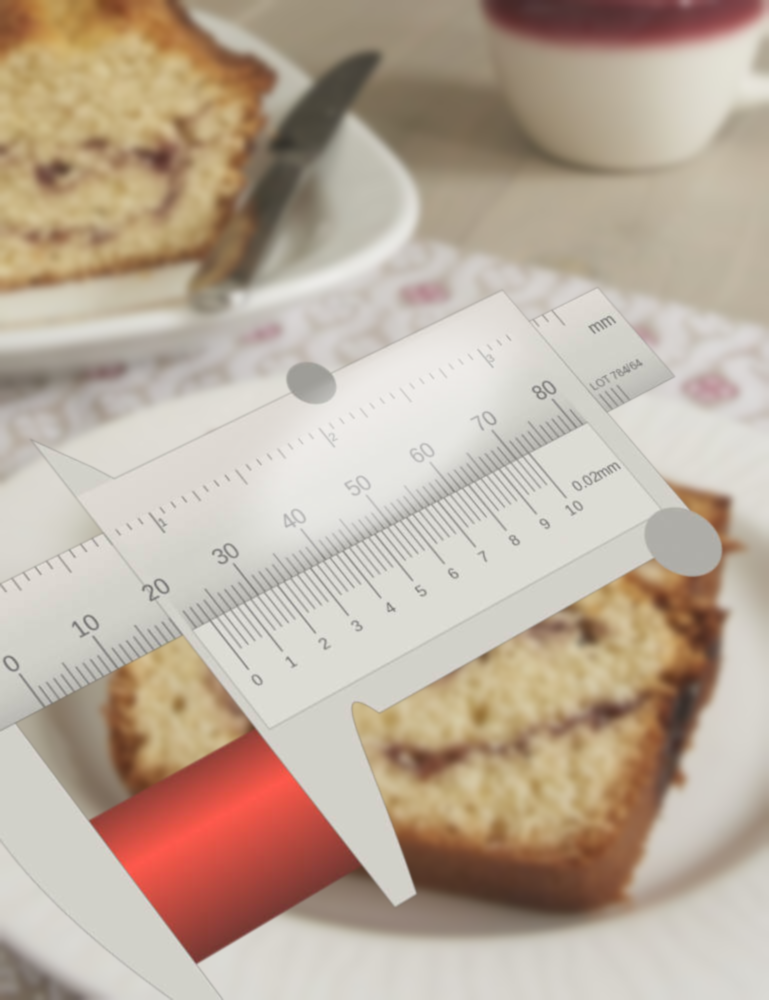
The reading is {"value": 23.0, "unit": "mm"}
